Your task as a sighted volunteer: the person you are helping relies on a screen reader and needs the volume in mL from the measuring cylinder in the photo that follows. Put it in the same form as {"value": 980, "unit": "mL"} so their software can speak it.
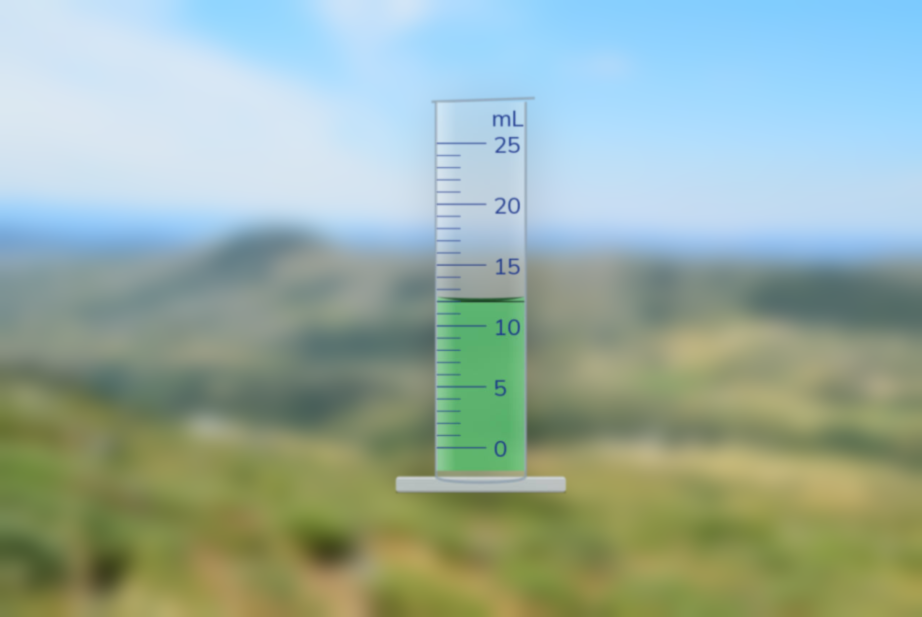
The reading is {"value": 12, "unit": "mL"}
